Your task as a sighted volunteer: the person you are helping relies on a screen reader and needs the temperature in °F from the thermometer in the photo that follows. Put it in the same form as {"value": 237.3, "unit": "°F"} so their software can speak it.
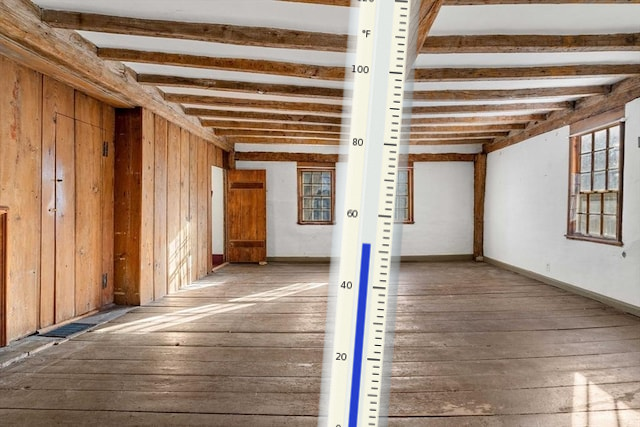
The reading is {"value": 52, "unit": "°F"}
